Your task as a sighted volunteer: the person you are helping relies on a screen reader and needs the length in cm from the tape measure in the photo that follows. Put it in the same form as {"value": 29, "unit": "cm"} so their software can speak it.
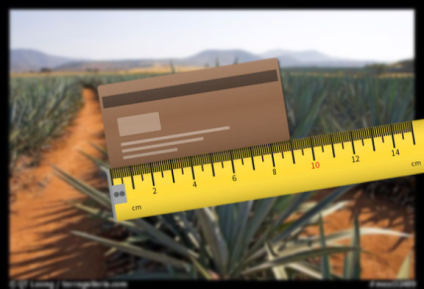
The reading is {"value": 9, "unit": "cm"}
